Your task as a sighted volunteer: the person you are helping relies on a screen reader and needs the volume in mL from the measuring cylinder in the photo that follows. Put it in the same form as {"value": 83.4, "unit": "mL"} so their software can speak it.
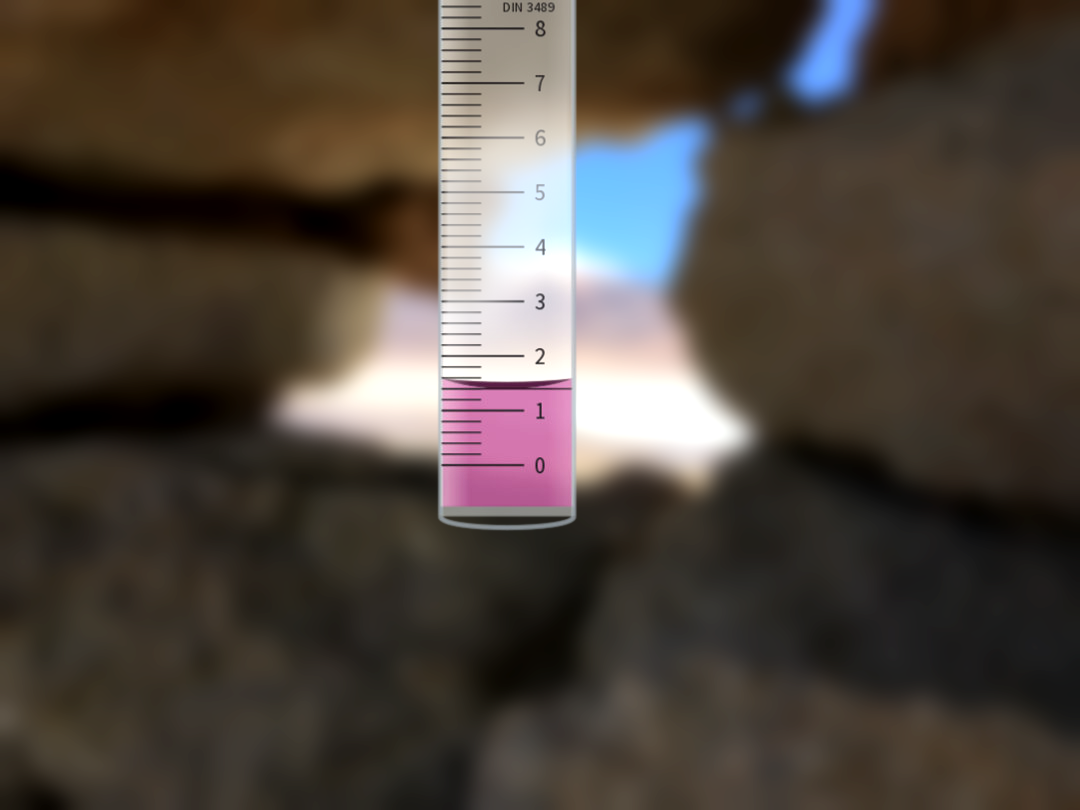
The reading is {"value": 1.4, "unit": "mL"}
